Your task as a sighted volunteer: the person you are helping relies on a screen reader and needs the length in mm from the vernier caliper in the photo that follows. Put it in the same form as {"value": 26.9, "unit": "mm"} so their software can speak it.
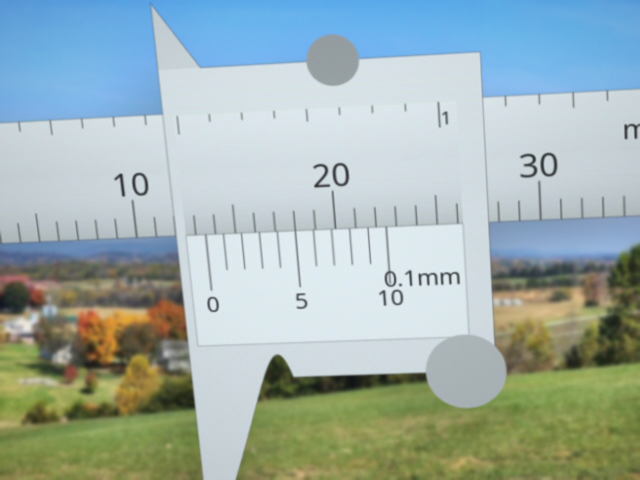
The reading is {"value": 13.5, "unit": "mm"}
